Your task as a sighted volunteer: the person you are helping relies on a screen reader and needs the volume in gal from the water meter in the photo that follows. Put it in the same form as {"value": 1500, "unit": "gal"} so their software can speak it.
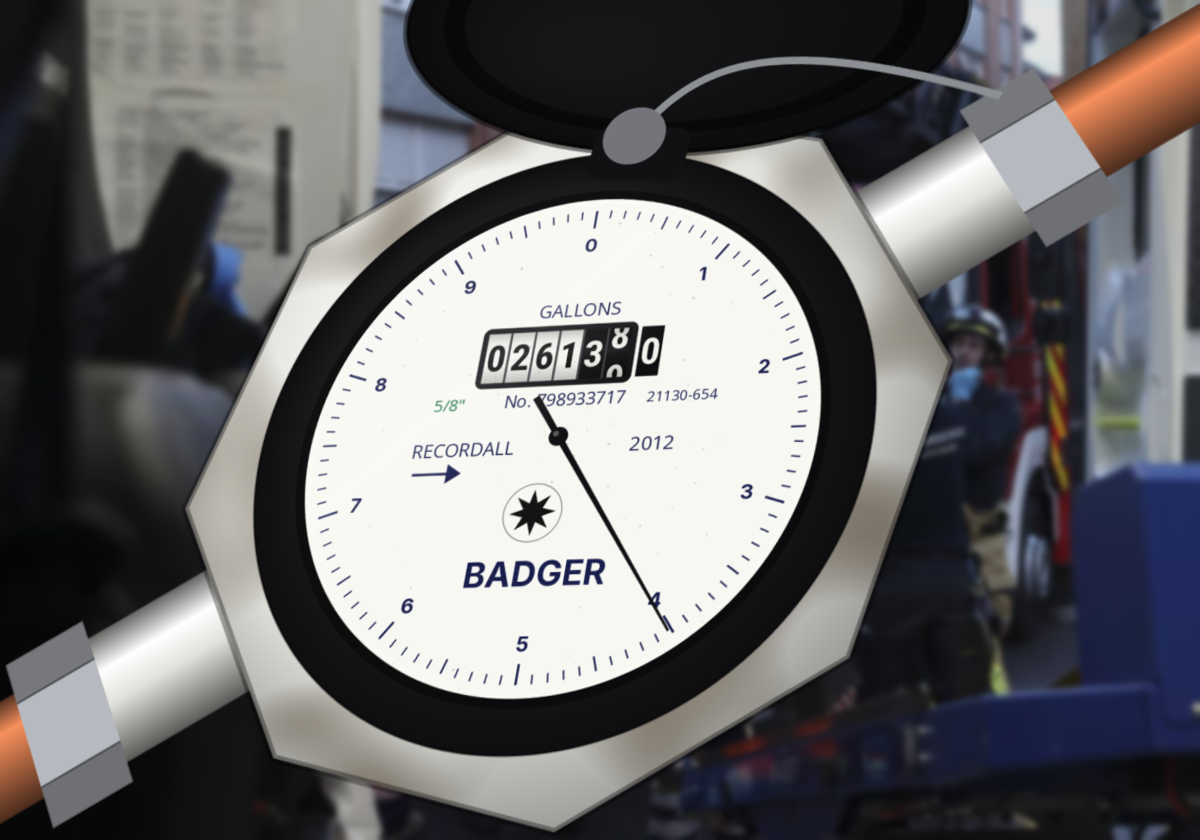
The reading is {"value": 261384.0, "unit": "gal"}
